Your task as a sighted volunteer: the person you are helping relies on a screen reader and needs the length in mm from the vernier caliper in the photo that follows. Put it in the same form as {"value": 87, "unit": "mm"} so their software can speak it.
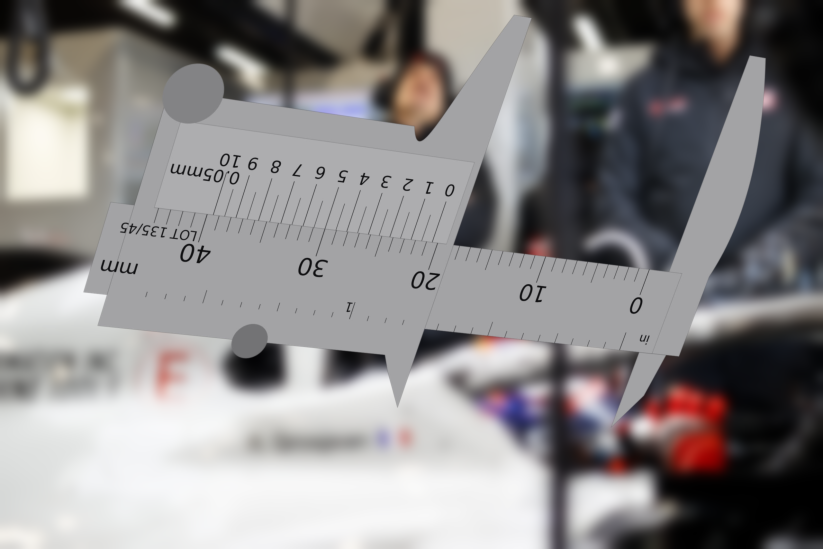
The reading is {"value": 20.5, "unit": "mm"}
